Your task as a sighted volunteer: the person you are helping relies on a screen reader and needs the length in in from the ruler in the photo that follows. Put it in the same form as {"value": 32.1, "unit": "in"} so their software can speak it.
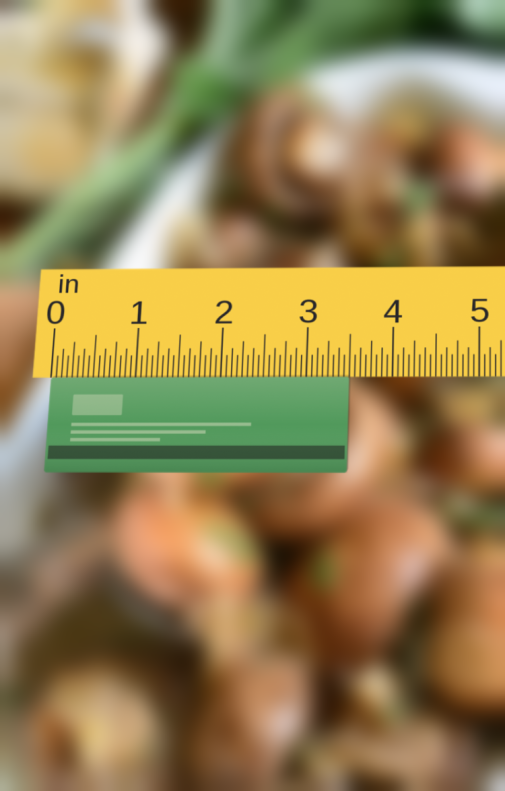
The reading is {"value": 3.5, "unit": "in"}
